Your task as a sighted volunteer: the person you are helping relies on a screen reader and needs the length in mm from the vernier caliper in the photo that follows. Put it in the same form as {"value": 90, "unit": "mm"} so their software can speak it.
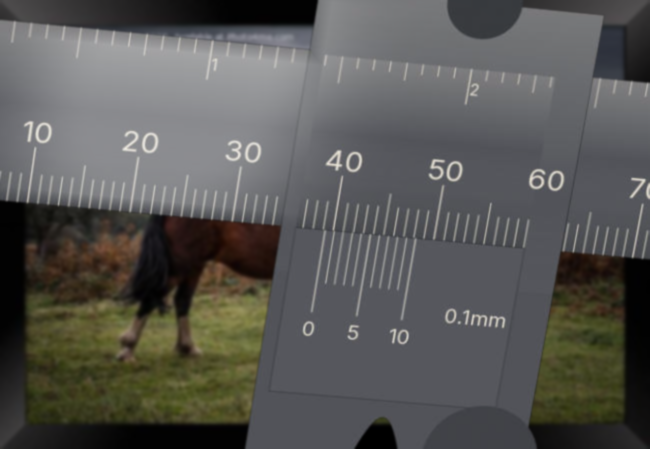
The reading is {"value": 39.2, "unit": "mm"}
